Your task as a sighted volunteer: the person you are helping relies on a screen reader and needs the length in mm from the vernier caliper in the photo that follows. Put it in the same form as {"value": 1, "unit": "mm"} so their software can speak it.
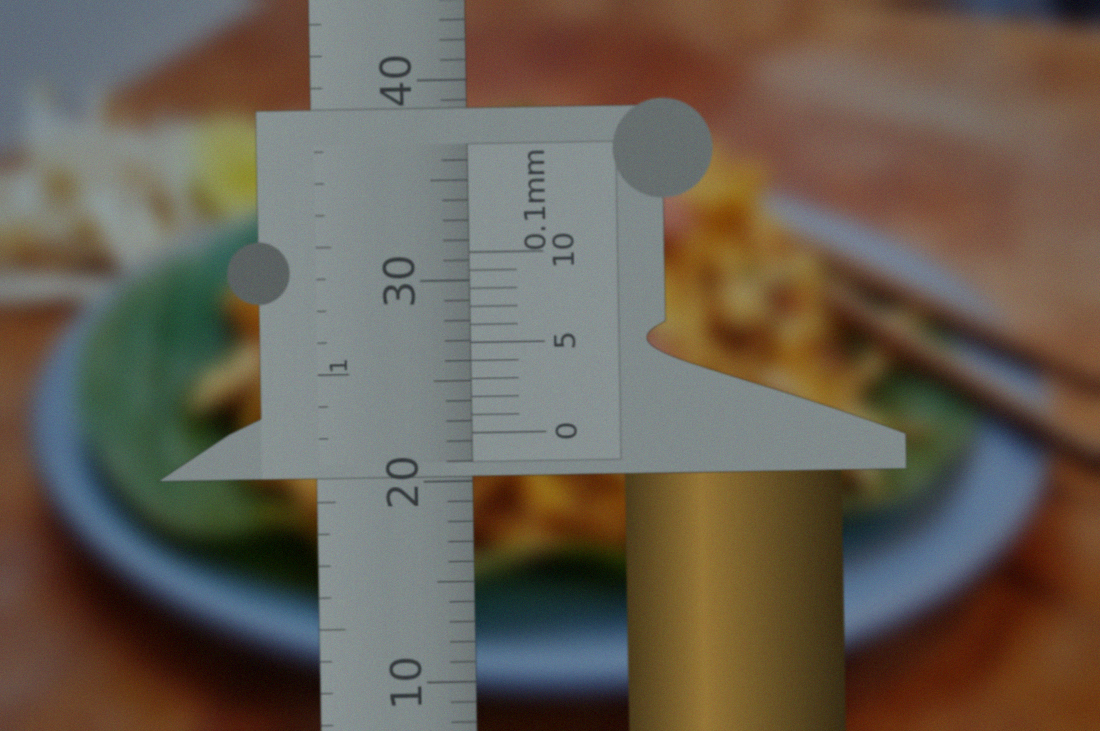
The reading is {"value": 22.4, "unit": "mm"}
